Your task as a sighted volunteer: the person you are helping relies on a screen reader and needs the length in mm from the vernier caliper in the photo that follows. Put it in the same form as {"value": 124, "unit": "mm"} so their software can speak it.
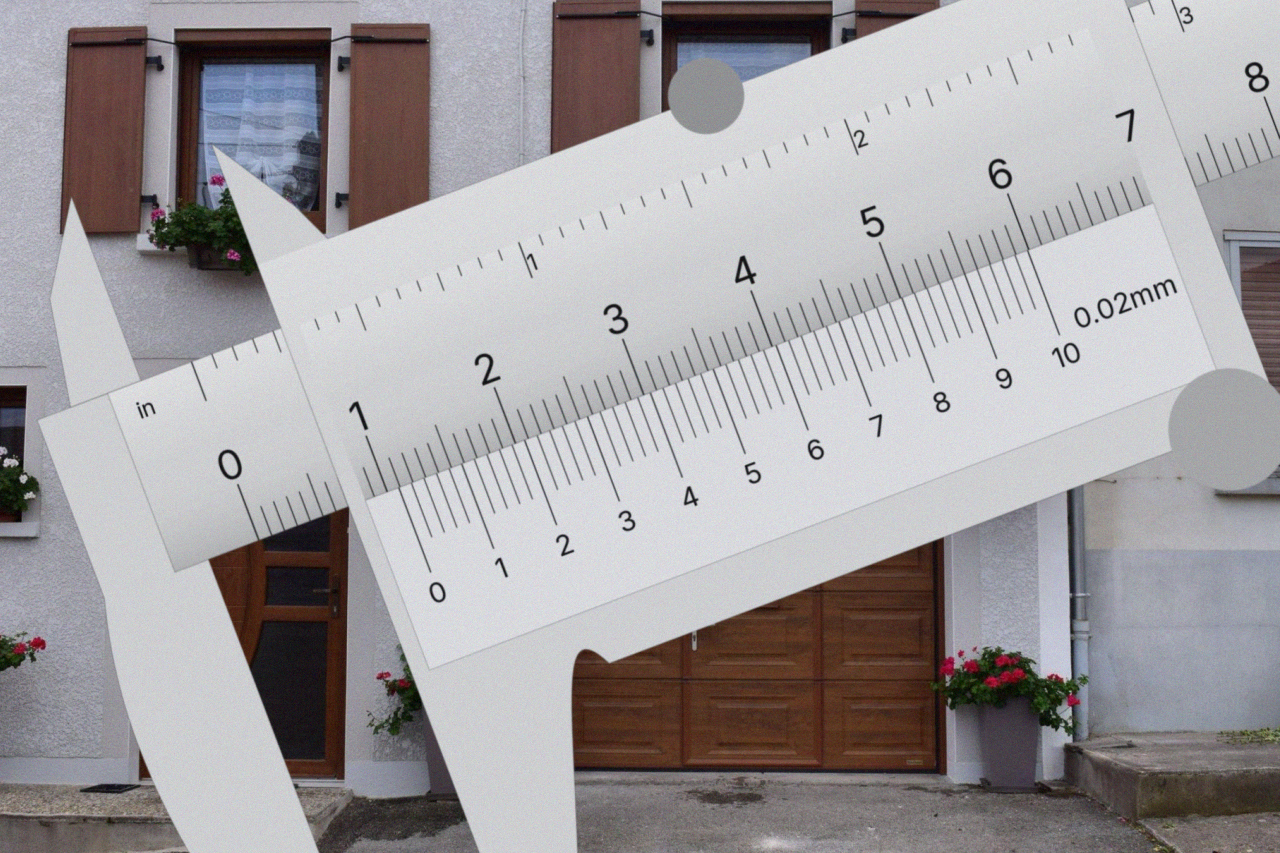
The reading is {"value": 10.9, "unit": "mm"}
